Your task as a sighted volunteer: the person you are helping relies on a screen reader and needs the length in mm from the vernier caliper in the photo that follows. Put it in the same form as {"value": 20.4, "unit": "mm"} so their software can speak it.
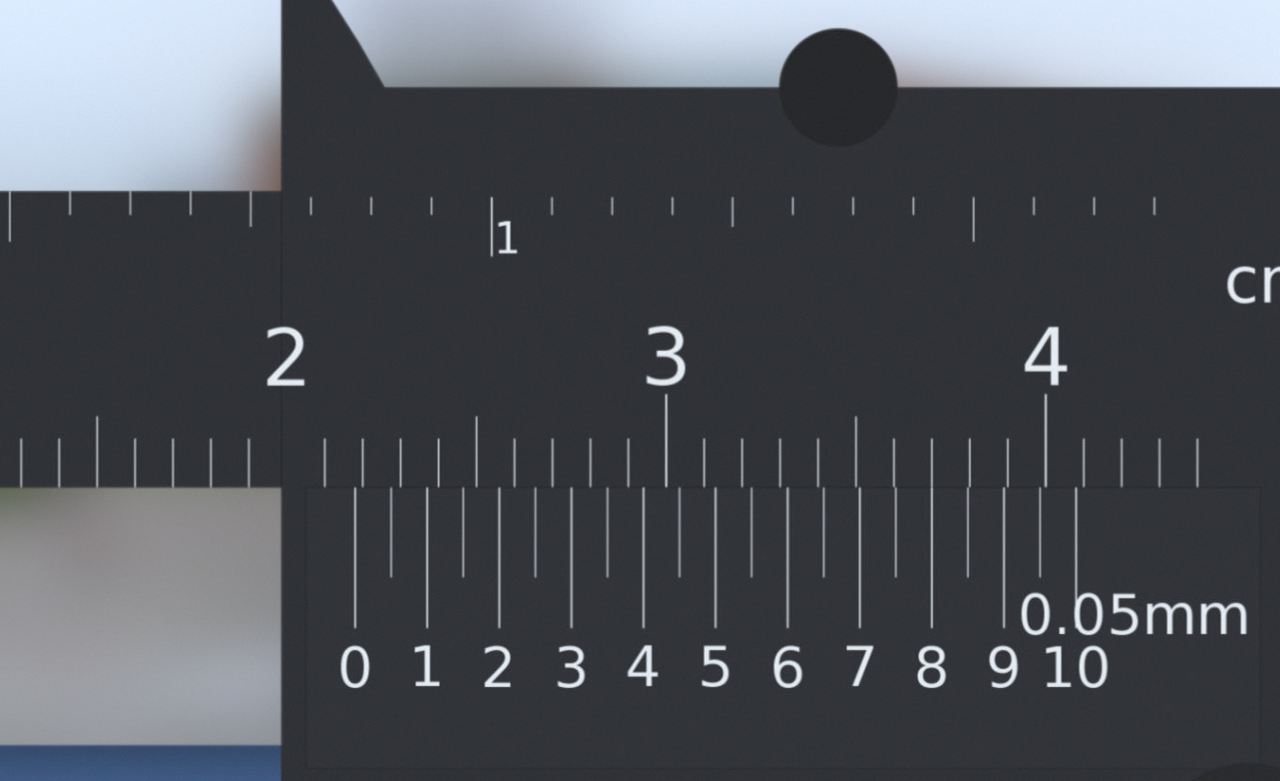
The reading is {"value": 21.80, "unit": "mm"}
